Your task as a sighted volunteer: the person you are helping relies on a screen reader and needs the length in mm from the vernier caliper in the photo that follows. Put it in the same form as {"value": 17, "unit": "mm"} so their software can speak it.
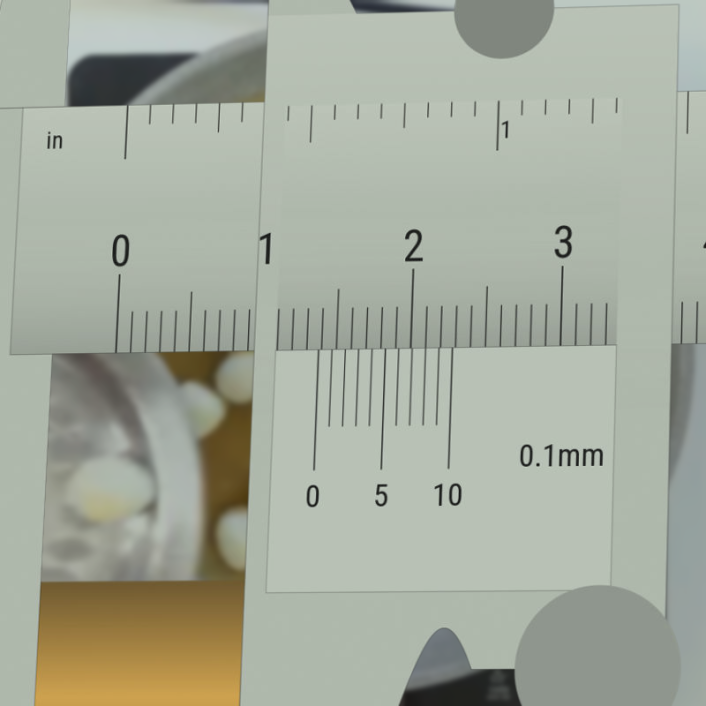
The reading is {"value": 13.8, "unit": "mm"}
